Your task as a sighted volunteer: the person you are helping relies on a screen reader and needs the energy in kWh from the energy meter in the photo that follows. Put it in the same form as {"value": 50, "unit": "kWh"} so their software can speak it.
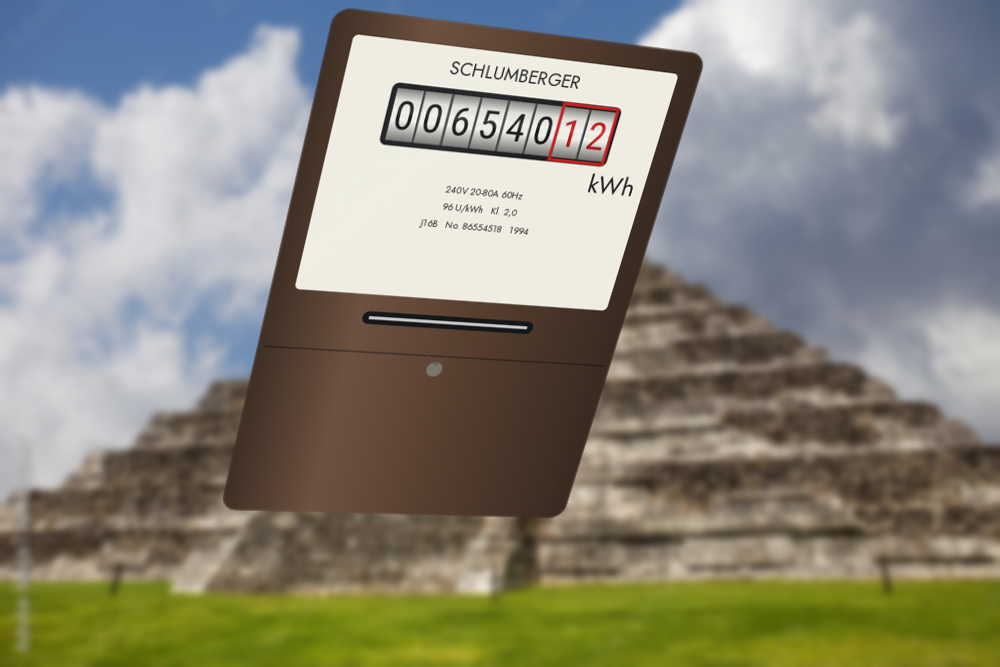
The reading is {"value": 6540.12, "unit": "kWh"}
